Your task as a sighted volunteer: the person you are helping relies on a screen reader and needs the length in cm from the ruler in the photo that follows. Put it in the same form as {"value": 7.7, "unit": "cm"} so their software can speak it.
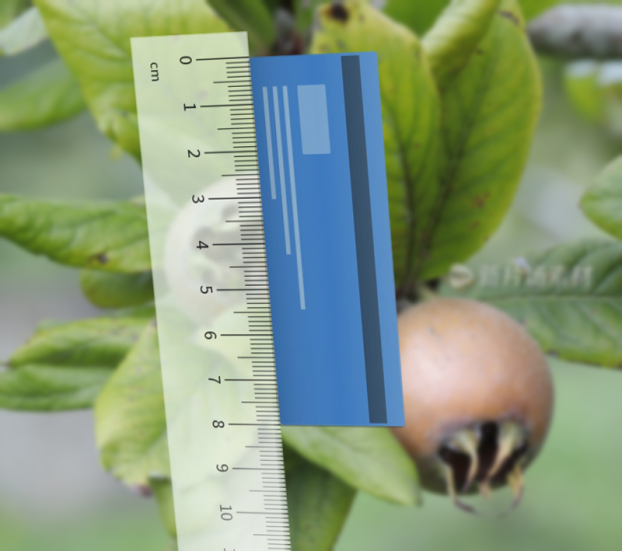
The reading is {"value": 8, "unit": "cm"}
